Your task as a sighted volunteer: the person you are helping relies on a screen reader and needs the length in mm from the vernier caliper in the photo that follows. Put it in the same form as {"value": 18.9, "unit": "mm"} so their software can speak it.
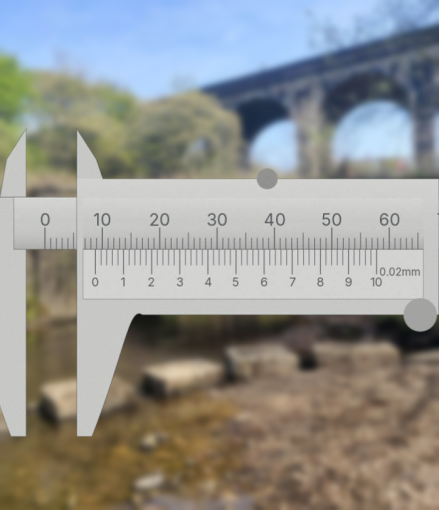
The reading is {"value": 8.8, "unit": "mm"}
